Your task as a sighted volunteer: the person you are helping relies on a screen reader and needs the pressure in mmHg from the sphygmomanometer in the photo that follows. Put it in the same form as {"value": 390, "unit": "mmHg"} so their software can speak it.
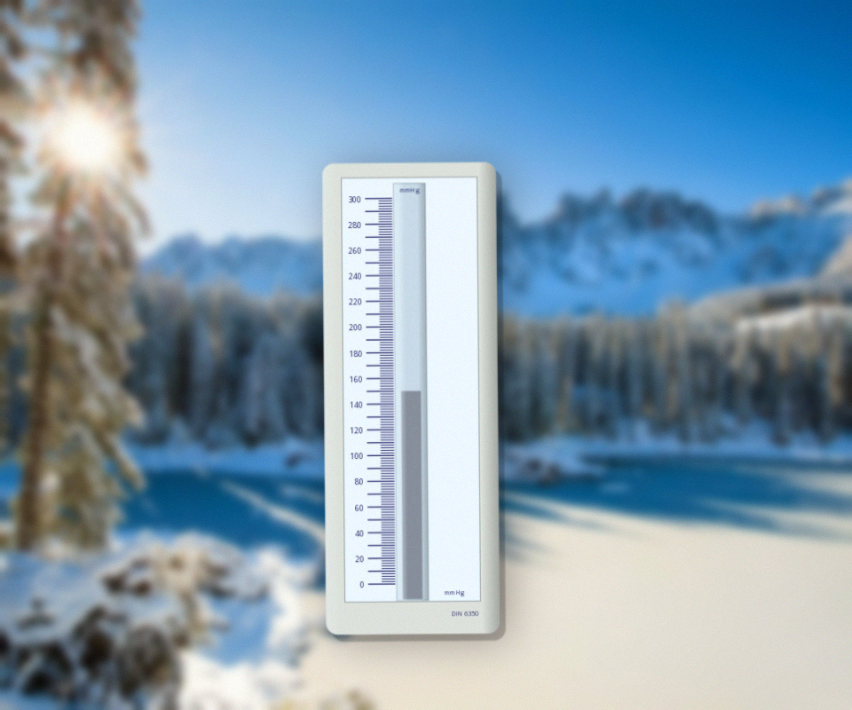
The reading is {"value": 150, "unit": "mmHg"}
